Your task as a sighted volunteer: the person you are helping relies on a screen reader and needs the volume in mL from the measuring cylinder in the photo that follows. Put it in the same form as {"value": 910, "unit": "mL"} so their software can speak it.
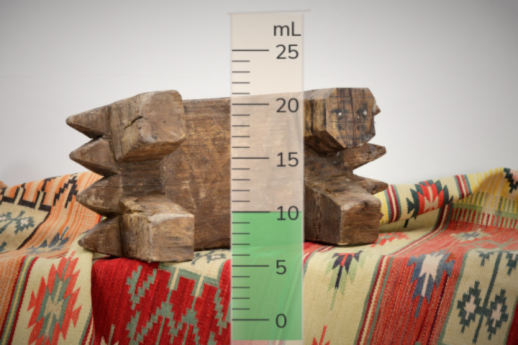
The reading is {"value": 10, "unit": "mL"}
